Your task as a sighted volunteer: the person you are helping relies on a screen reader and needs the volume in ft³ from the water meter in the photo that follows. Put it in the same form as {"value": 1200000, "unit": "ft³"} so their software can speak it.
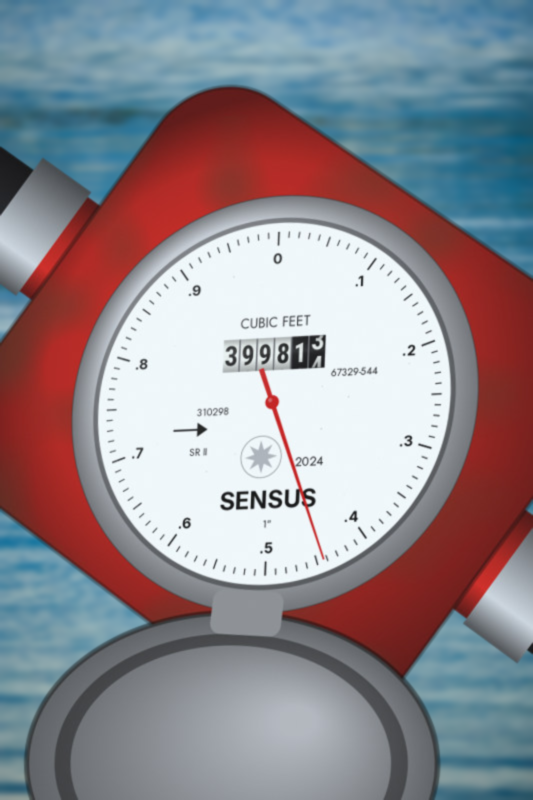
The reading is {"value": 399813.44, "unit": "ft³"}
